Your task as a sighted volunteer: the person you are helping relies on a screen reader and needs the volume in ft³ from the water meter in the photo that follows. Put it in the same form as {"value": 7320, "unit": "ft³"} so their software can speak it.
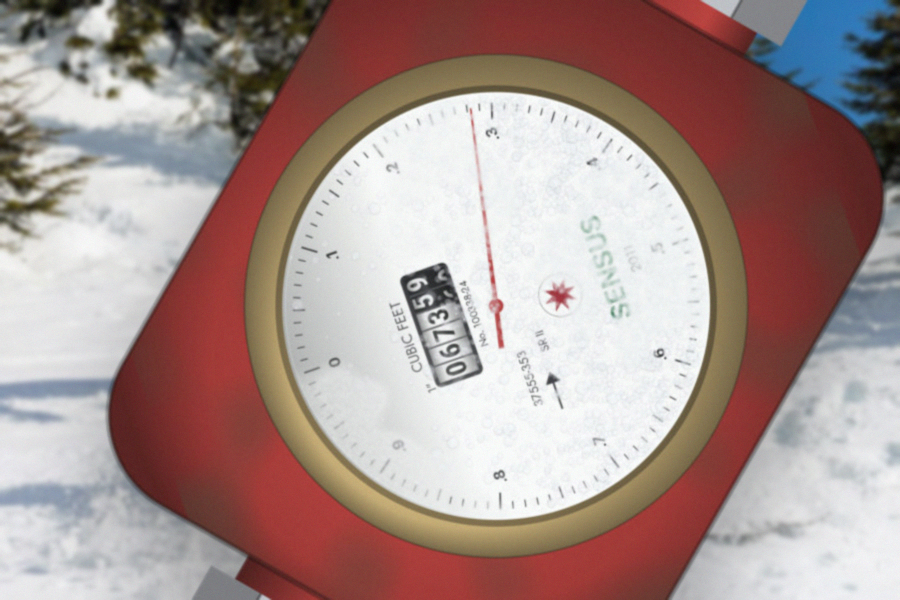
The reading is {"value": 67359.28, "unit": "ft³"}
